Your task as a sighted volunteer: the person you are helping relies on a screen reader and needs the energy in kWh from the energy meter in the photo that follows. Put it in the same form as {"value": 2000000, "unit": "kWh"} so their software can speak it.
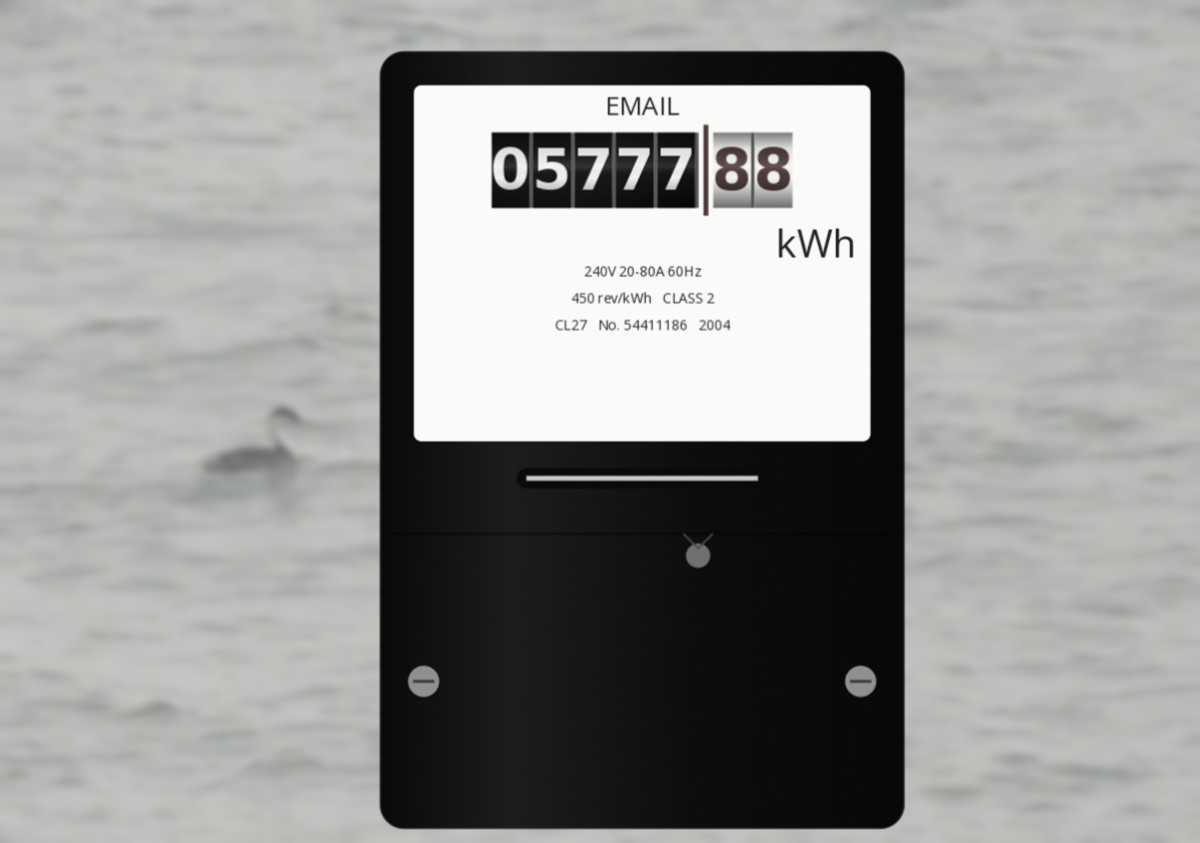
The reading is {"value": 5777.88, "unit": "kWh"}
